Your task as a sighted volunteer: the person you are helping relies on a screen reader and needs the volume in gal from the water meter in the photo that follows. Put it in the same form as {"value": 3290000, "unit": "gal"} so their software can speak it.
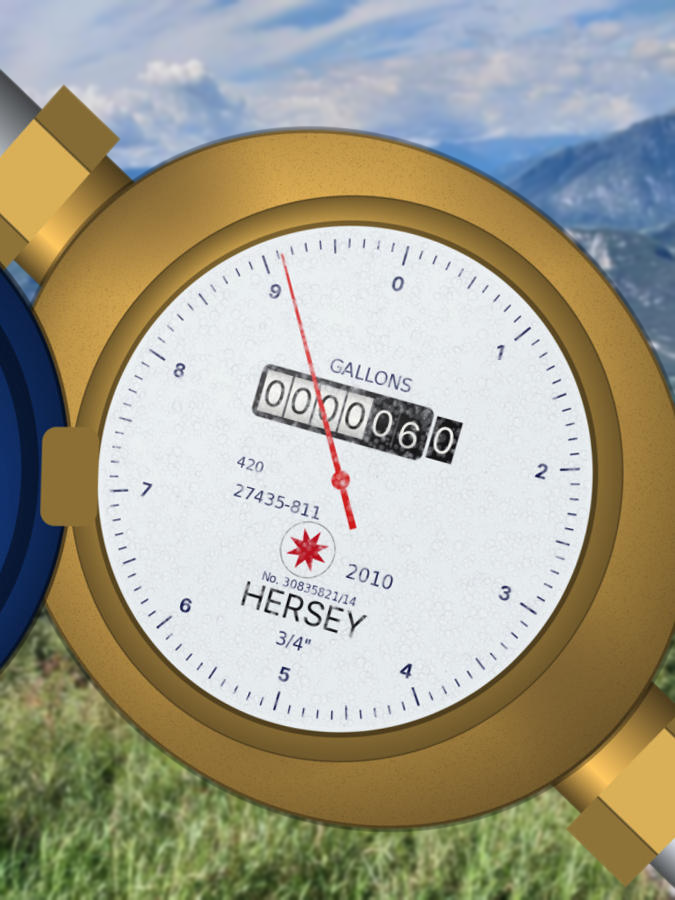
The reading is {"value": 59.1, "unit": "gal"}
